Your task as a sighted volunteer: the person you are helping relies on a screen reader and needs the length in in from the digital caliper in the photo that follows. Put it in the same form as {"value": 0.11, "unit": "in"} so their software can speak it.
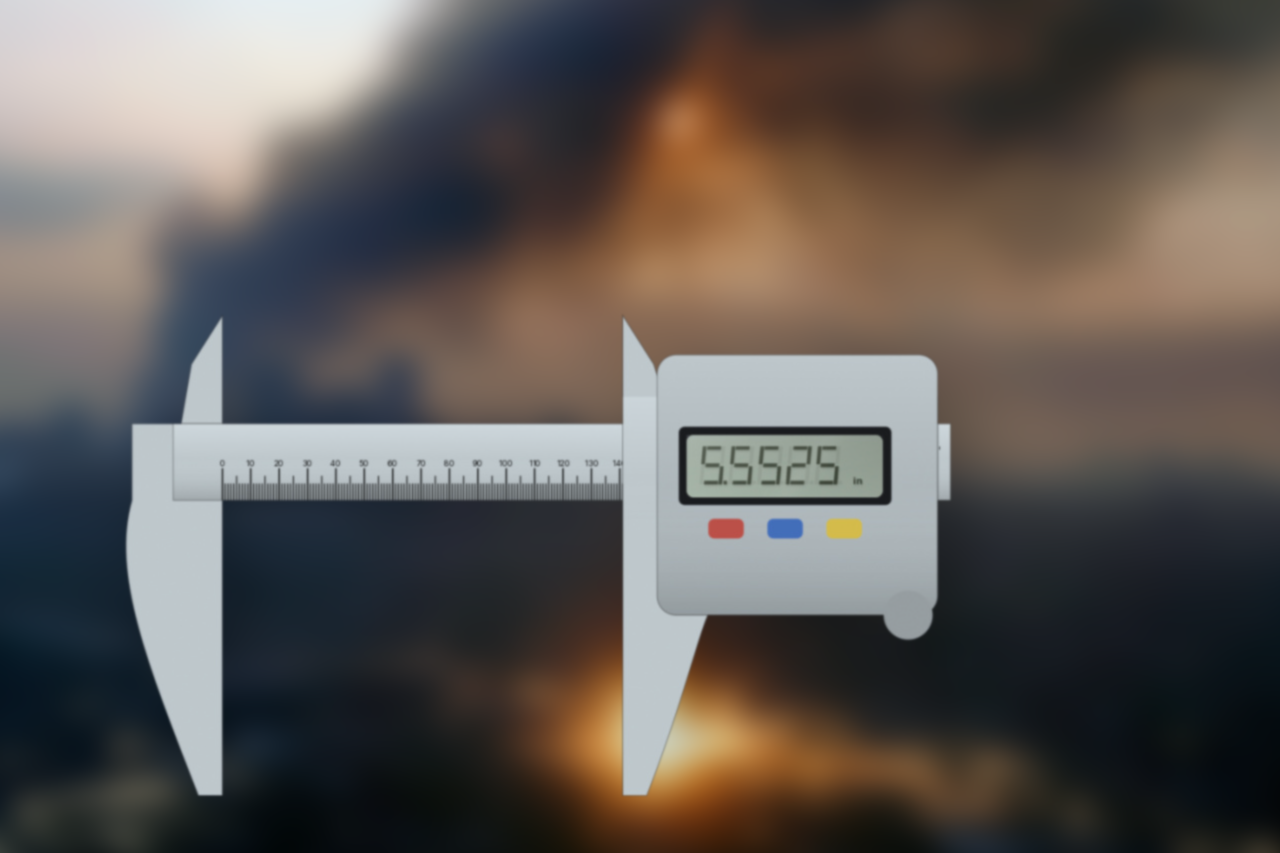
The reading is {"value": 5.5525, "unit": "in"}
